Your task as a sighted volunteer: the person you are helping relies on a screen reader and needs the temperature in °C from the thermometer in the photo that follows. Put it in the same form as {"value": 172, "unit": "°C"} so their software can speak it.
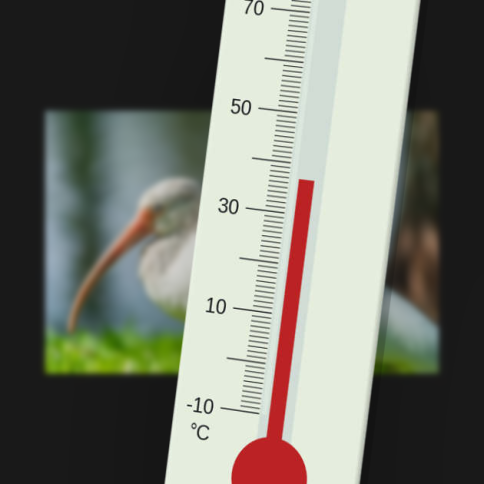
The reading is {"value": 37, "unit": "°C"}
